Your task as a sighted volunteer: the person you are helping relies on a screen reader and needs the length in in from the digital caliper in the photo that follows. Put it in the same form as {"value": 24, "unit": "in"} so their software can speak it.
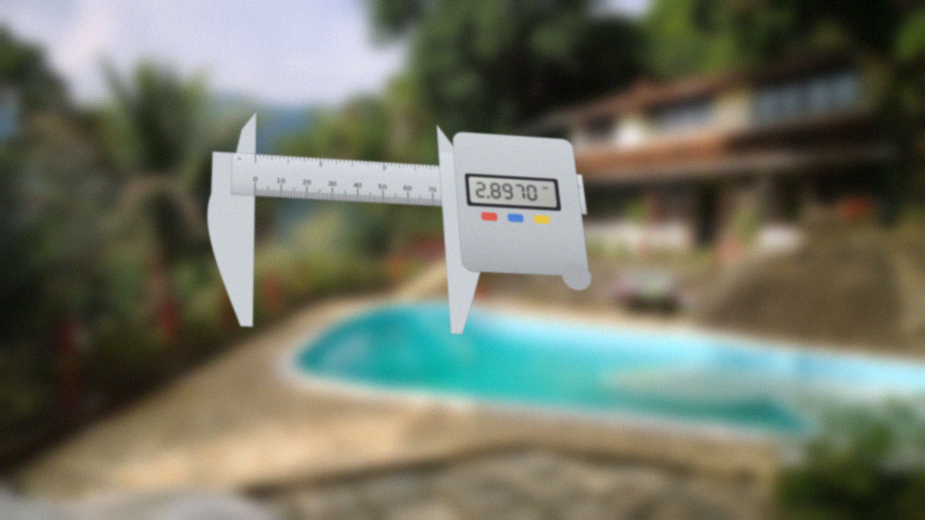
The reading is {"value": 2.8970, "unit": "in"}
